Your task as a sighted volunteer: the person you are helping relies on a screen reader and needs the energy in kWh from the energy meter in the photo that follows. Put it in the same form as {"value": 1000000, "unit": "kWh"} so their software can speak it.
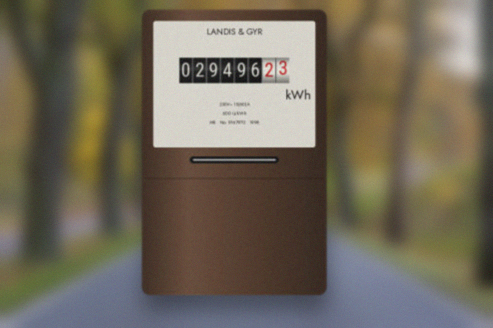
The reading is {"value": 29496.23, "unit": "kWh"}
